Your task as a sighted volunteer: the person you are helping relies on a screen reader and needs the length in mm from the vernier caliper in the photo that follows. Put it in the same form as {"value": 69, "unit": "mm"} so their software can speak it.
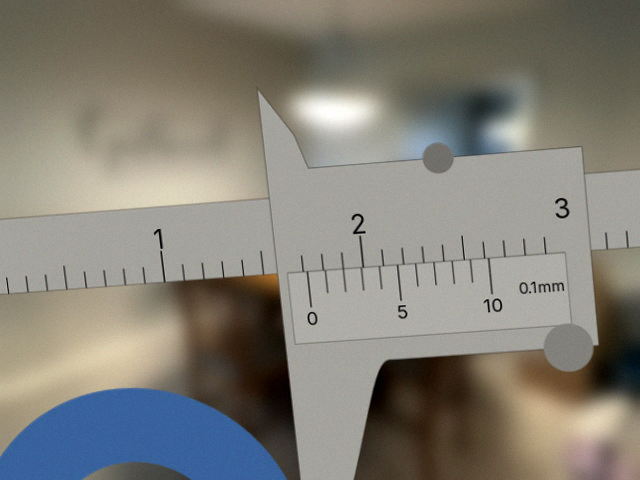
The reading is {"value": 17.2, "unit": "mm"}
